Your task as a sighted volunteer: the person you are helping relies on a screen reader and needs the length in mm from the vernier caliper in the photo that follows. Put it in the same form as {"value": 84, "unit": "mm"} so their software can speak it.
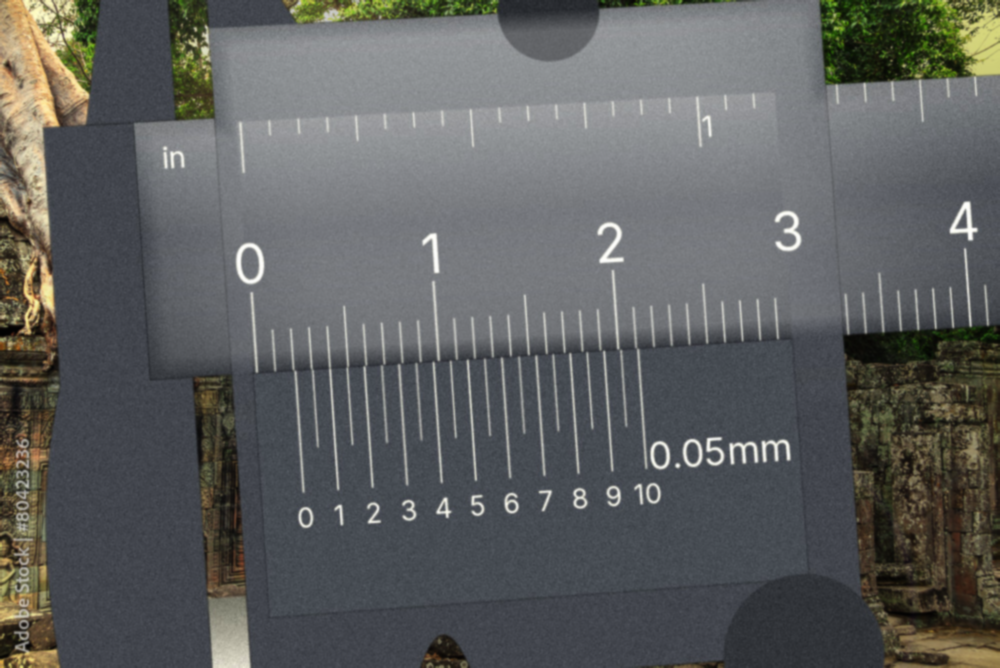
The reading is {"value": 2.1, "unit": "mm"}
